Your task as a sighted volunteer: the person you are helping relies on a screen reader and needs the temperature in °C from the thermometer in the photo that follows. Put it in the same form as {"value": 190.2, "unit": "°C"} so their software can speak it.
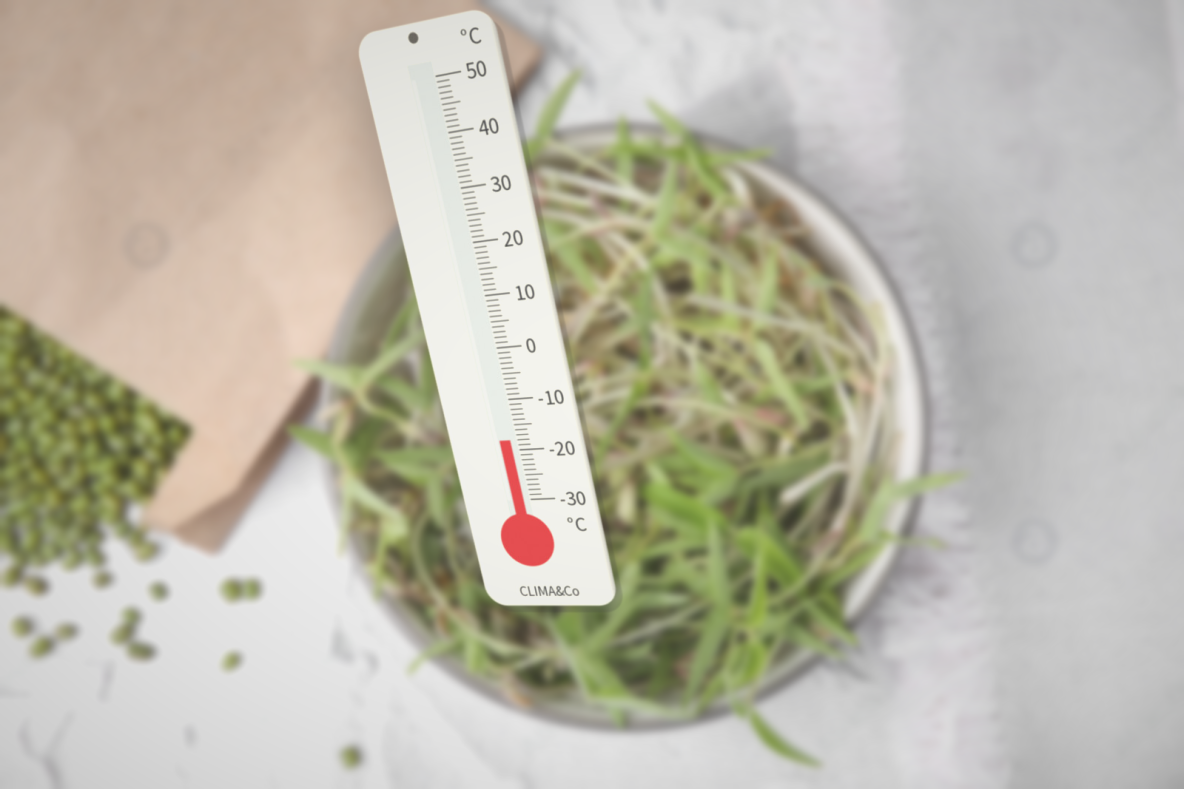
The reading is {"value": -18, "unit": "°C"}
